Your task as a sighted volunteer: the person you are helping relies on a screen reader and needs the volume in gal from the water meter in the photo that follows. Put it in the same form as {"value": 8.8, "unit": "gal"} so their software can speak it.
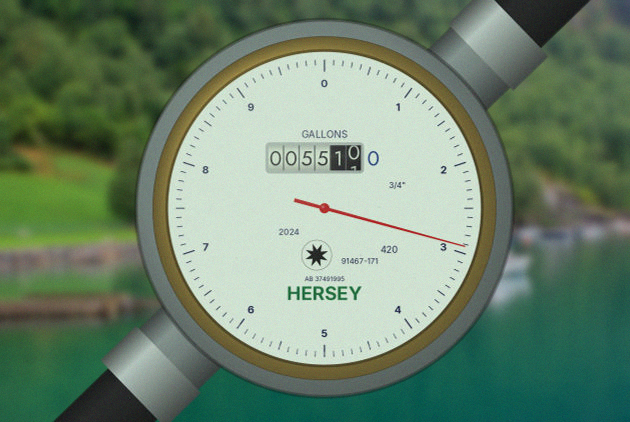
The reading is {"value": 55102.9, "unit": "gal"}
